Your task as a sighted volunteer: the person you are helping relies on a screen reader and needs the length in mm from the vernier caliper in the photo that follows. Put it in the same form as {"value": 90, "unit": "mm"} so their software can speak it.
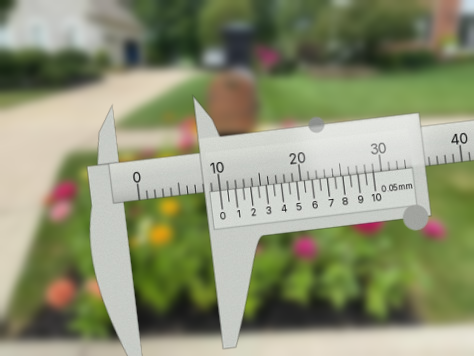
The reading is {"value": 10.0, "unit": "mm"}
